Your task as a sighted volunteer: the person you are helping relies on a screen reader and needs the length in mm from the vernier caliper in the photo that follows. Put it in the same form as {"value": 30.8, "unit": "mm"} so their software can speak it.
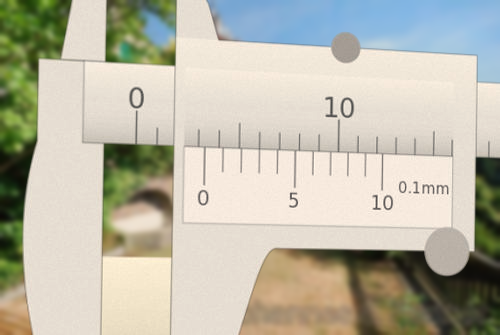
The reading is {"value": 3.3, "unit": "mm"}
